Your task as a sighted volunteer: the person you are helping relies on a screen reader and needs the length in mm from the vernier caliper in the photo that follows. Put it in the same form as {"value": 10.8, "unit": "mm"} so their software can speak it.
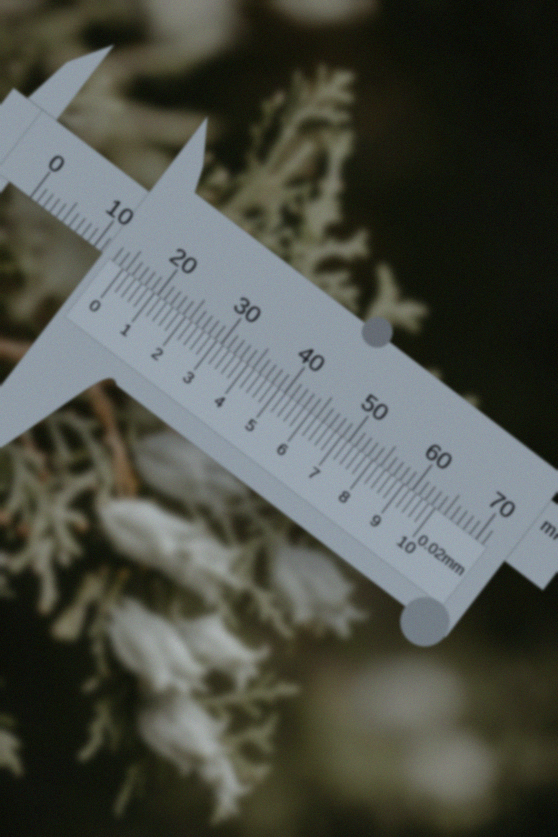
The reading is {"value": 14.6, "unit": "mm"}
